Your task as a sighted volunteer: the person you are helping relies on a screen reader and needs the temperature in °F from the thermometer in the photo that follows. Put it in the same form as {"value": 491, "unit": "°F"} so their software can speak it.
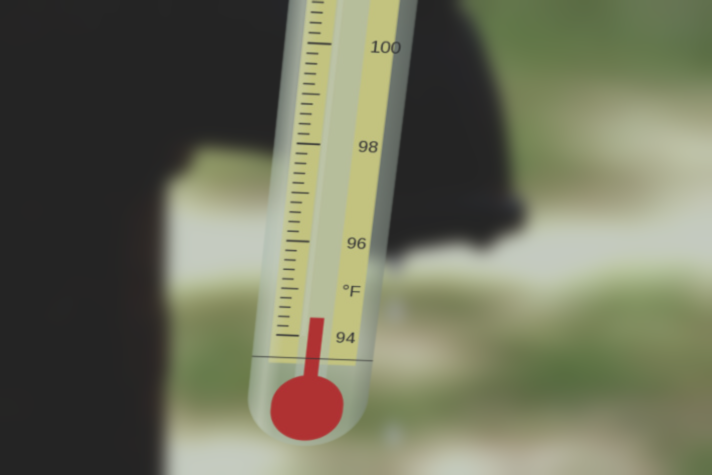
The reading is {"value": 94.4, "unit": "°F"}
